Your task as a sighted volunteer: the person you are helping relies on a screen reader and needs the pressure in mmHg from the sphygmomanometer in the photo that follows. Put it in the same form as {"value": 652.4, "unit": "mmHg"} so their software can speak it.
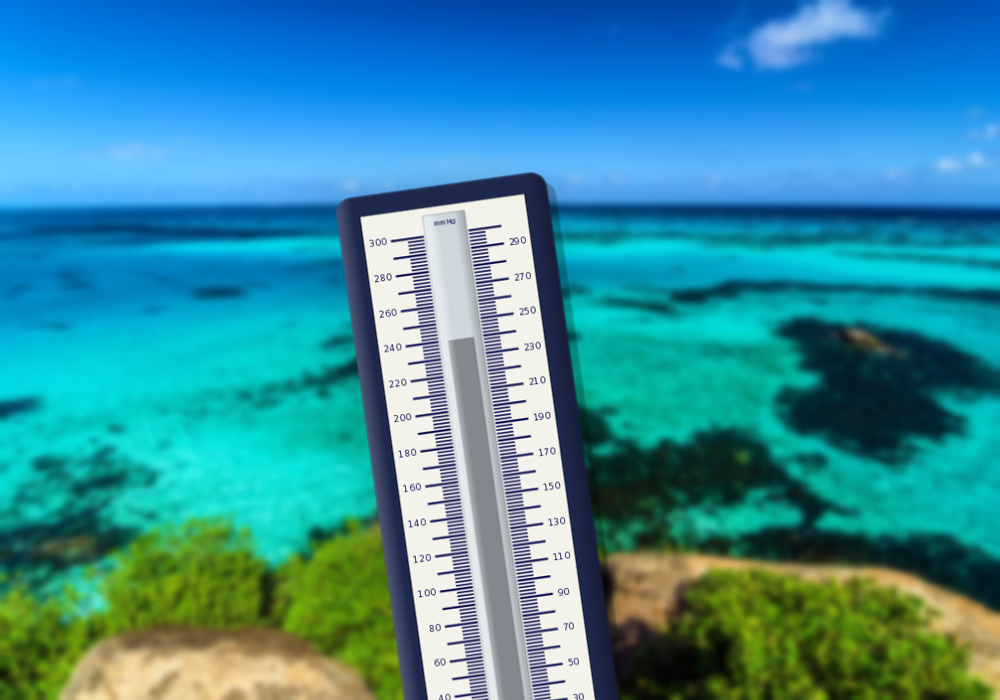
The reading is {"value": 240, "unit": "mmHg"}
